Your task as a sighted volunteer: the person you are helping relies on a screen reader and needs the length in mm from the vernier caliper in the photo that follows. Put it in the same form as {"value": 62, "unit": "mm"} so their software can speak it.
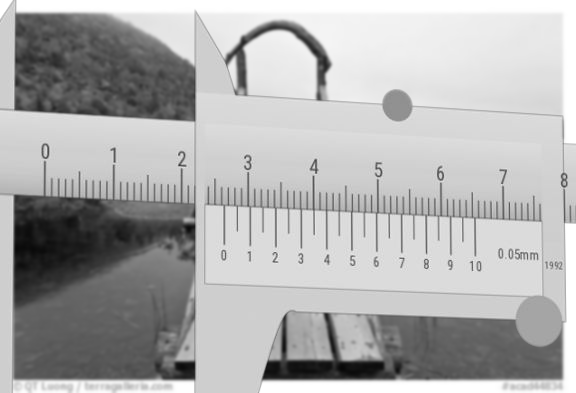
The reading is {"value": 26.4, "unit": "mm"}
